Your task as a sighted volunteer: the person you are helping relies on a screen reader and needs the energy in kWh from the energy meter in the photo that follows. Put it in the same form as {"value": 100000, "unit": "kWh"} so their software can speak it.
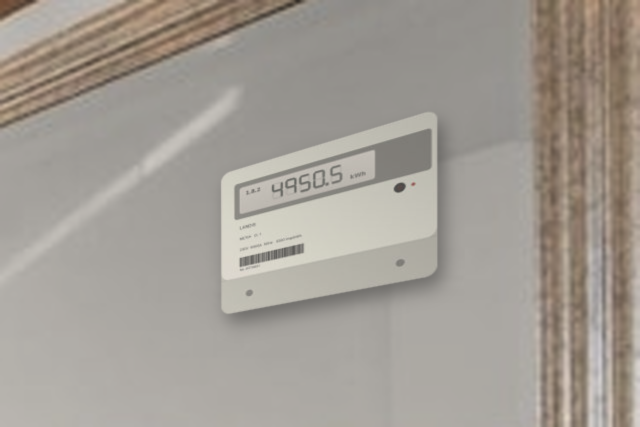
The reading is {"value": 4950.5, "unit": "kWh"}
